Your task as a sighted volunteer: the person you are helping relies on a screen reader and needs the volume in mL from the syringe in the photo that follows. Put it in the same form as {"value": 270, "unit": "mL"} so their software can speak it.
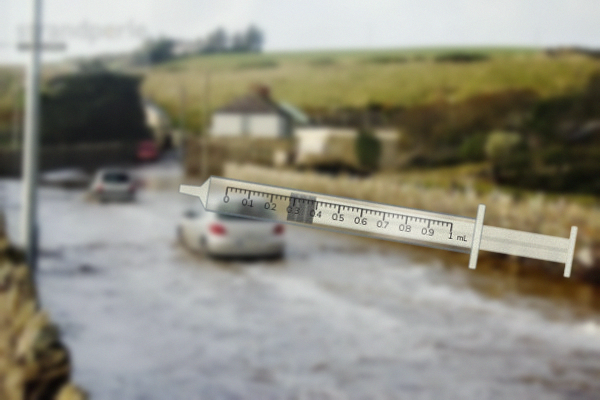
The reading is {"value": 0.28, "unit": "mL"}
